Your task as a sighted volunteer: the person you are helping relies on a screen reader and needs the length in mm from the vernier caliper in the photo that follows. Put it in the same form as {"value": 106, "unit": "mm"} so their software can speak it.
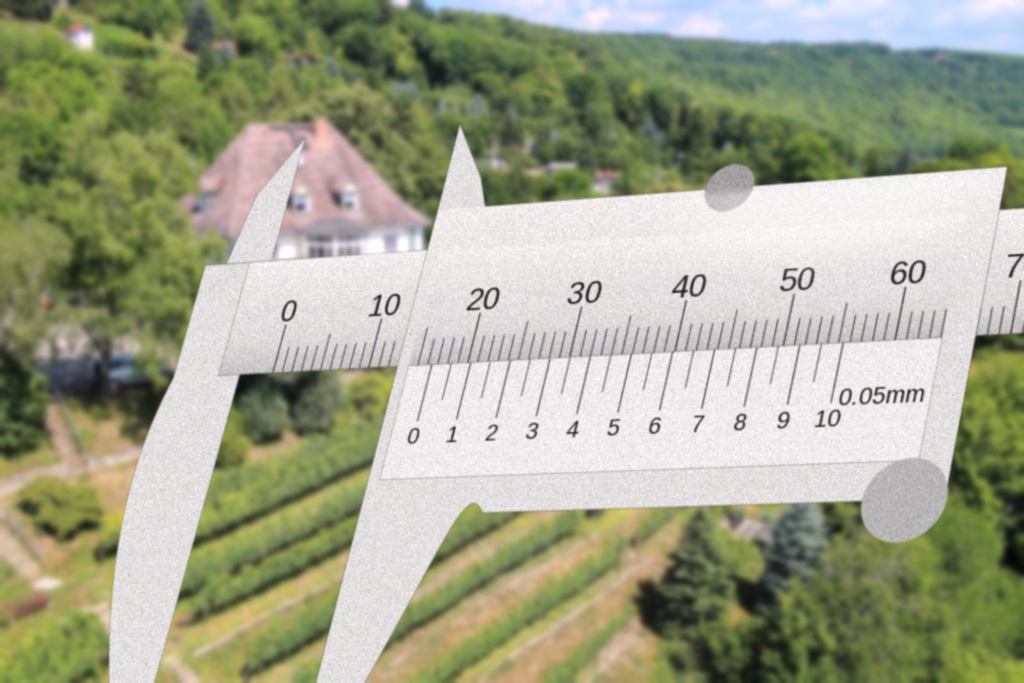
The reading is {"value": 16.4, "unit": "mm"}
